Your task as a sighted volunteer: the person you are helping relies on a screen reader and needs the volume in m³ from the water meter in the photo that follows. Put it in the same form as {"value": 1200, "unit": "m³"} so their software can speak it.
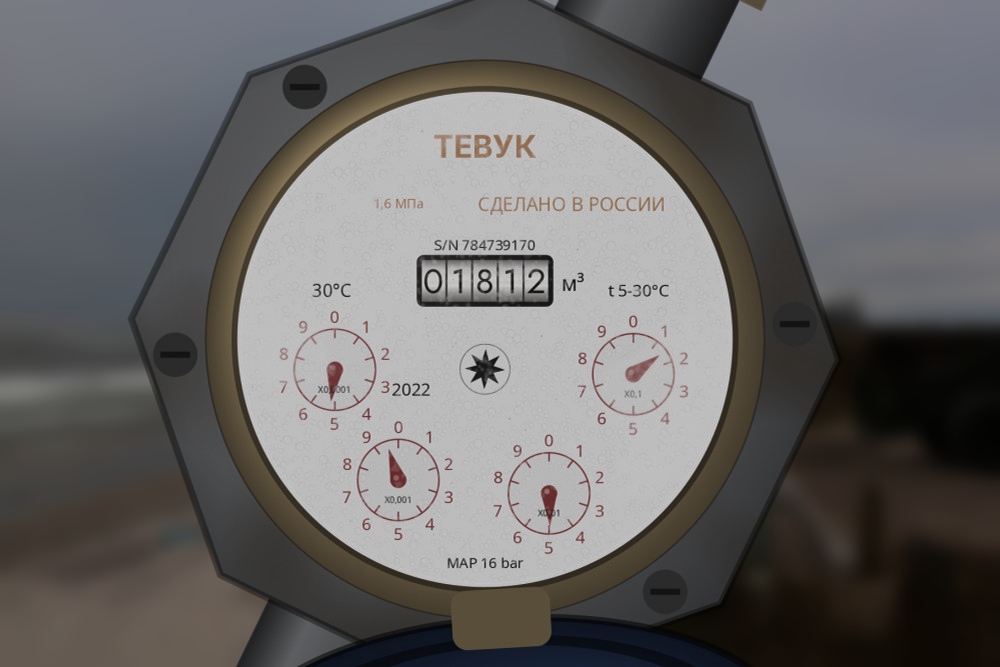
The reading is {"value": 1812.1495, "unit": "m³"}
